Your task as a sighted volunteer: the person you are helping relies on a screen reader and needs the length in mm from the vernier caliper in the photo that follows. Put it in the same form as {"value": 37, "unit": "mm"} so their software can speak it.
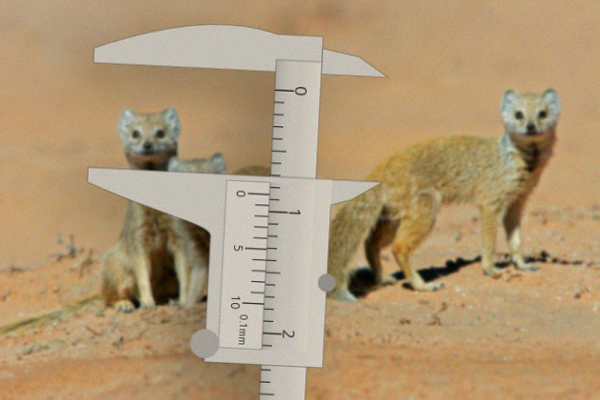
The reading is {"value": 8.6, "unit": "mm"}
